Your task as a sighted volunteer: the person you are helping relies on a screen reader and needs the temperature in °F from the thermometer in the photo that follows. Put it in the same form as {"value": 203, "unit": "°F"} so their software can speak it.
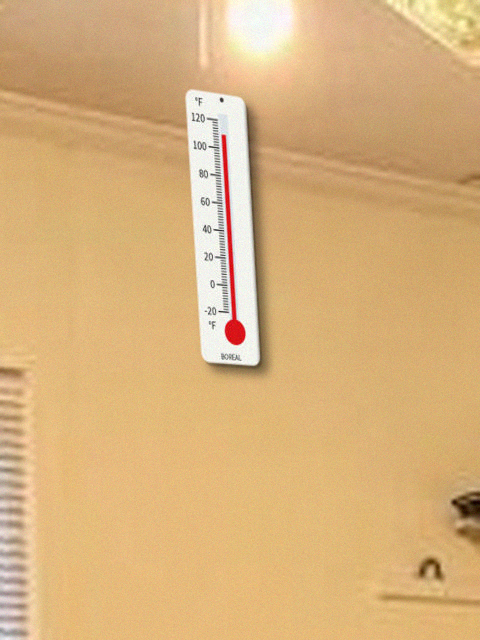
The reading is {"value": 110, "unit": "°F"}
